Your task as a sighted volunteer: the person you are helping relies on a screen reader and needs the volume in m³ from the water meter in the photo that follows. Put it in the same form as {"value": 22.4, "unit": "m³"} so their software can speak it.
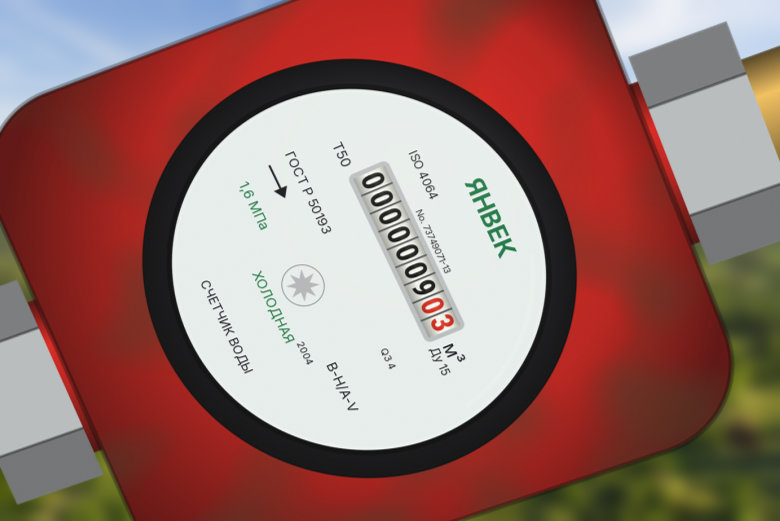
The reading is {"value": 9.03, "unit": "m³"}
